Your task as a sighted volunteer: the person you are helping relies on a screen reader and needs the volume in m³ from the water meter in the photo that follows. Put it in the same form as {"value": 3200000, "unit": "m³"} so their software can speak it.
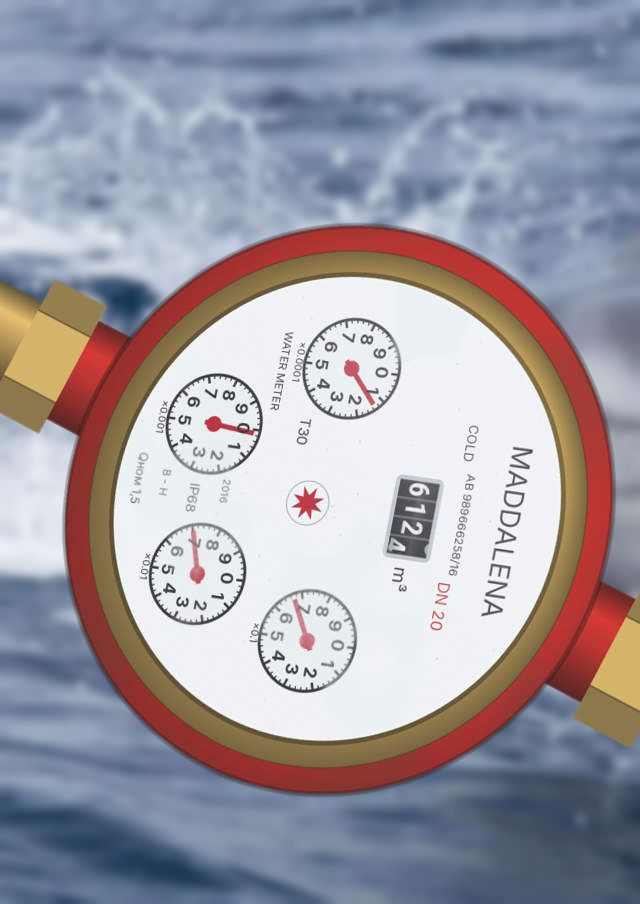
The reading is {"value": 6123.6701, "unit": "m³"}
